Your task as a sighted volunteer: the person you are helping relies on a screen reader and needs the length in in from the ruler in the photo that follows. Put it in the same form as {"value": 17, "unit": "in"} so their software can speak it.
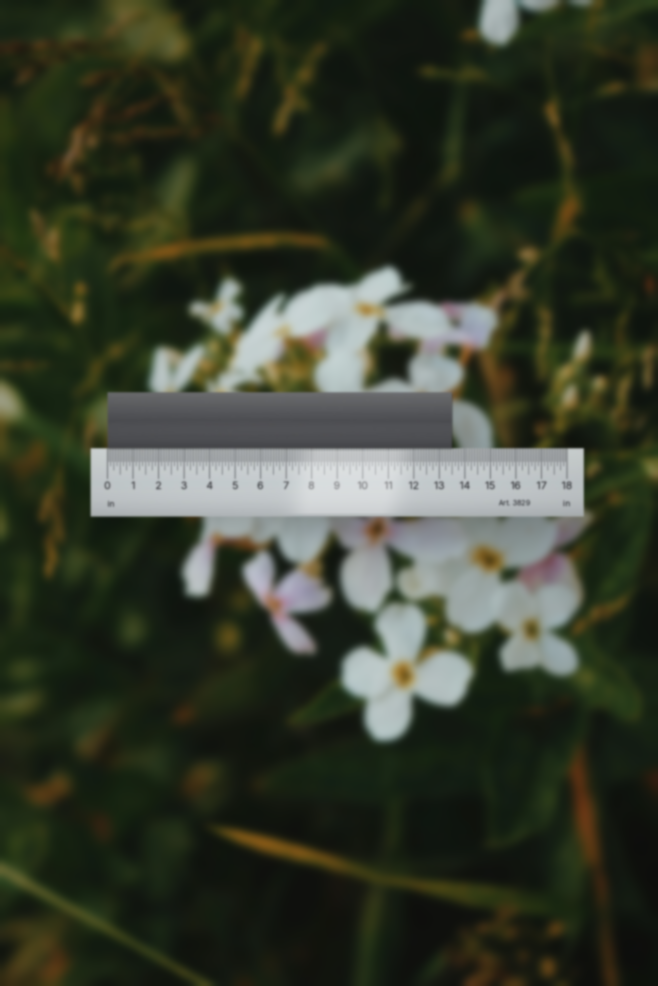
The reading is {"value": 13.5, "unit": "in"}
